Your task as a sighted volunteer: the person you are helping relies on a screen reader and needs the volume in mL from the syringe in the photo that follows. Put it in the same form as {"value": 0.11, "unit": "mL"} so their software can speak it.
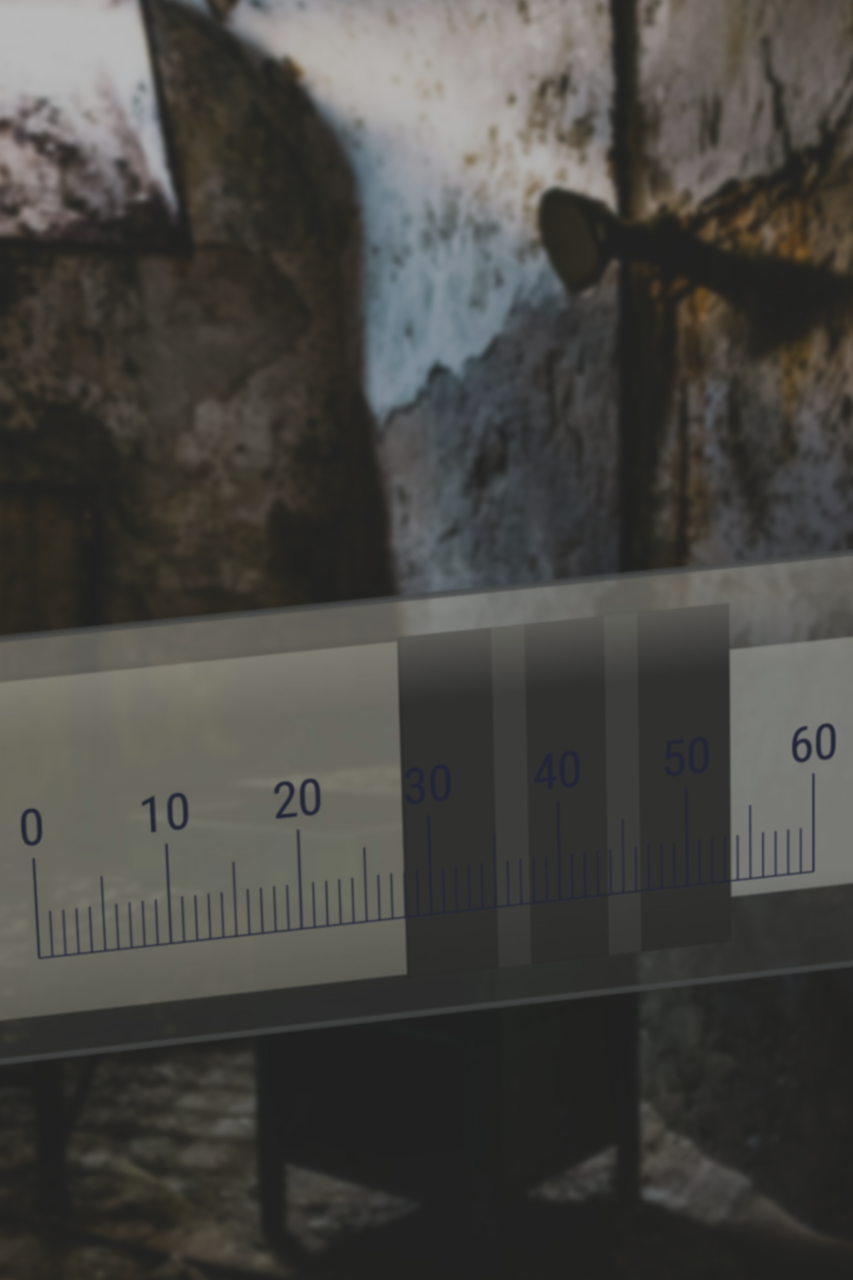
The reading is {"value": 28, "unit": "mL"}
